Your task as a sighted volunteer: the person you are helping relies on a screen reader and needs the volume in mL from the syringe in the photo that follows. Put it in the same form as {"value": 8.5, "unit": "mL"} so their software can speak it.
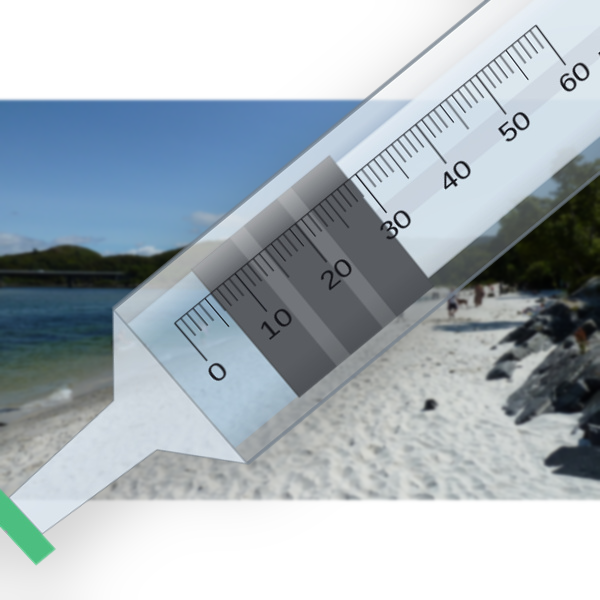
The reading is {"value": 6, "unit": "mL"}
